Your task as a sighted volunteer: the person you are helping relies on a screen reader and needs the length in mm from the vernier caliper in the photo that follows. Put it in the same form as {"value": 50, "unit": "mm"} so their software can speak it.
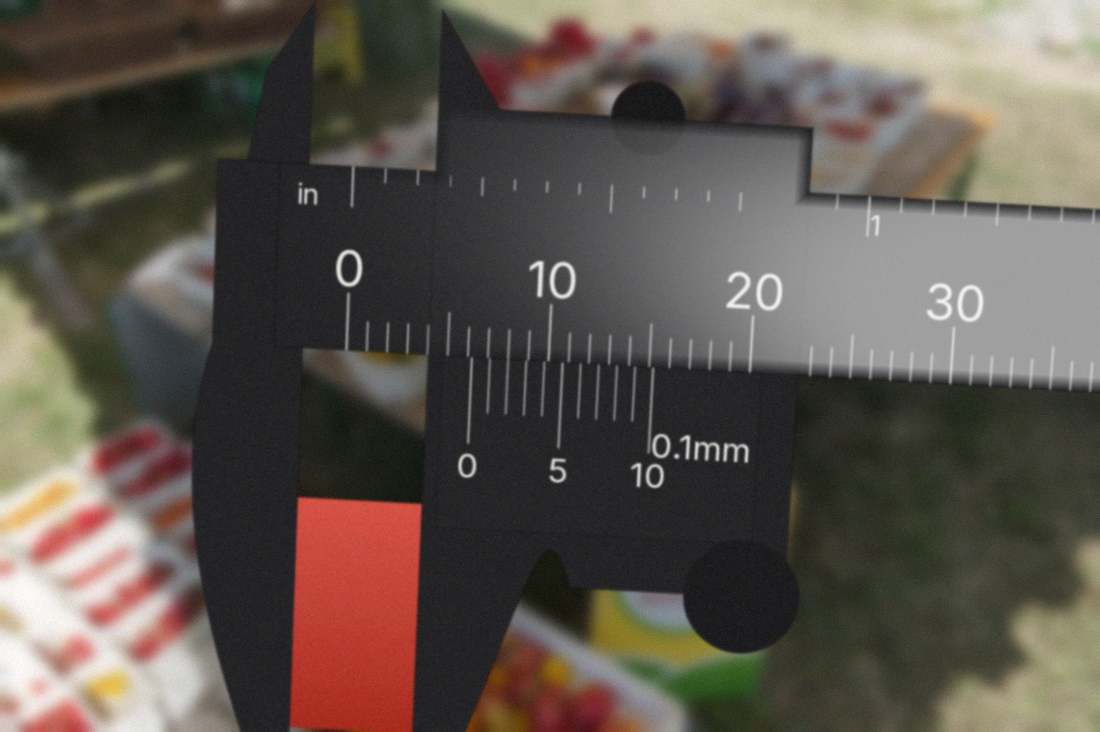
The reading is {"value": 6.2, "unit": "mm"}
